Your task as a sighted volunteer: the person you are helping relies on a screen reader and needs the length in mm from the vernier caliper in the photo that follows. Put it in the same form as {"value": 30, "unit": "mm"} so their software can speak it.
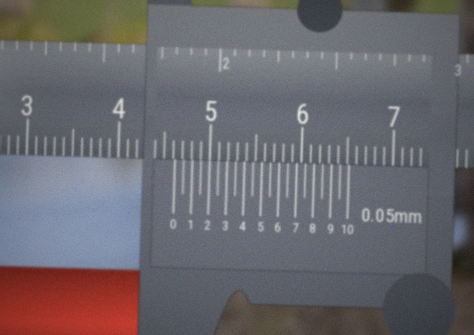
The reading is {"value": 46.2, "unit": "mm"}
